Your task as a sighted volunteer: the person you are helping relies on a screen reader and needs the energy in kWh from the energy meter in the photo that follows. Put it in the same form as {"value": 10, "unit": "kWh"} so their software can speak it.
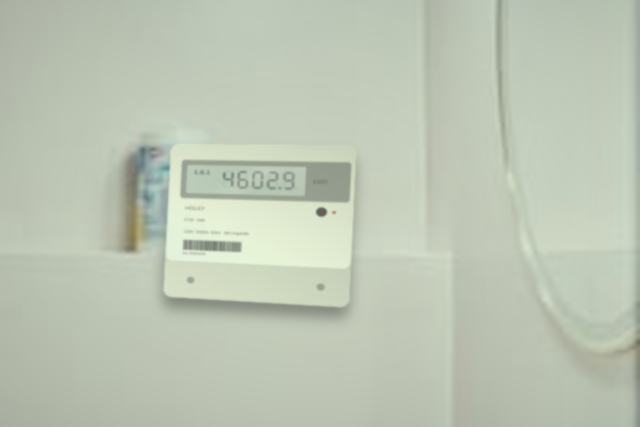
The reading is {"value": 4602.9, "unit": "kWh"}
